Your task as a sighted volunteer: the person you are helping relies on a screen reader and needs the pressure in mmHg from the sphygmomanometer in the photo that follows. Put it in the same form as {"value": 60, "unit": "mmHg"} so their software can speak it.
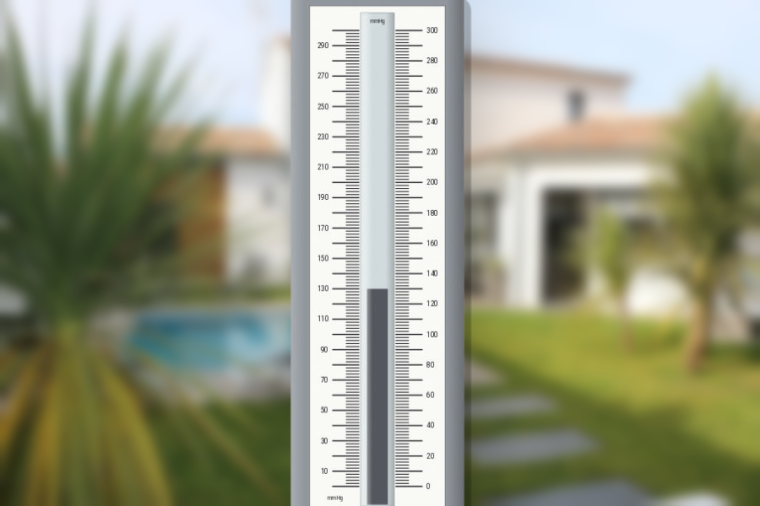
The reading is {"value": 130, "unit": "mmHg"}
